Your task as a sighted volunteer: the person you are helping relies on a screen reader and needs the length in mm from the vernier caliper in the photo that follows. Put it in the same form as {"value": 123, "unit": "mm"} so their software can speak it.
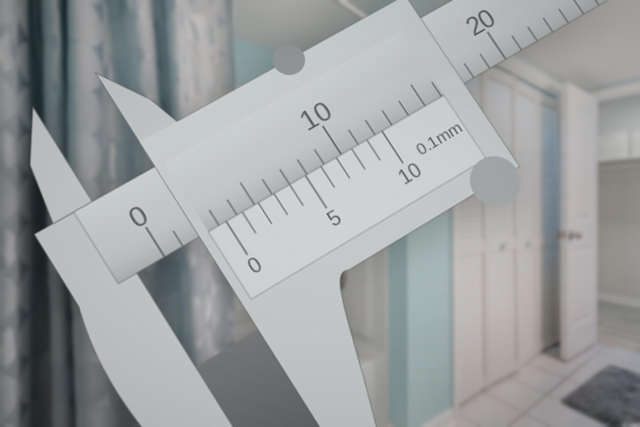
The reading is {"value": 3.4, "unit": "mm"}
